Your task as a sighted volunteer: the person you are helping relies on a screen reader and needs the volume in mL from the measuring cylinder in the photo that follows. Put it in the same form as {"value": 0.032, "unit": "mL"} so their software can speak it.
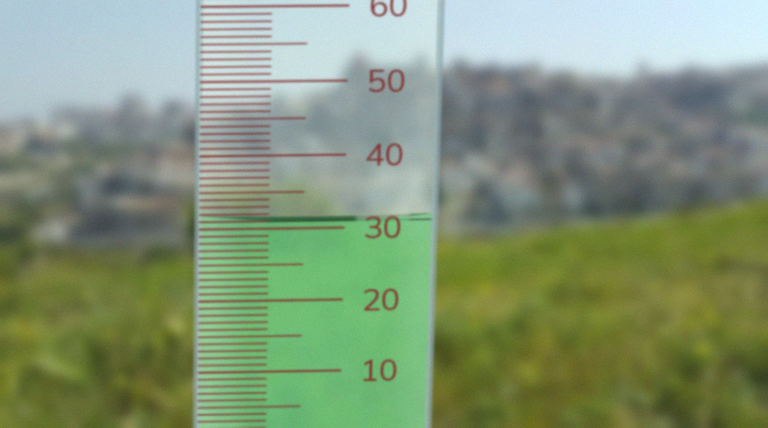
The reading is {"value": 31, "unit": "mL"}
